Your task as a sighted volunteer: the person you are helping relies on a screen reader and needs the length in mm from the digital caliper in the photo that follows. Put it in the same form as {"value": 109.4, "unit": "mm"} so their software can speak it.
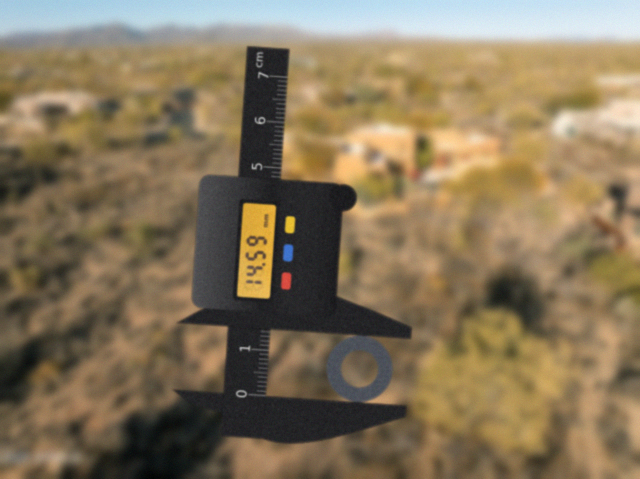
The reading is {"value": 14.59, "unit": "mm"}
